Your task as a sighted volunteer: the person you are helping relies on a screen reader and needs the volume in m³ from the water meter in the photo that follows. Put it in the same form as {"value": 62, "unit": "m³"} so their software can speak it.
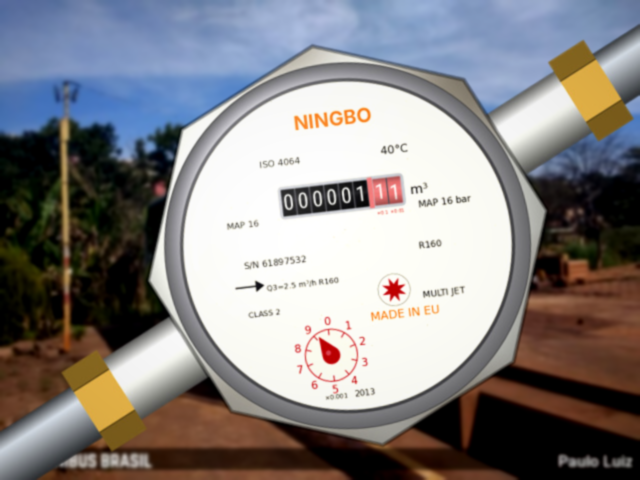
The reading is {"value": 1.109, "unit": "m³"}
